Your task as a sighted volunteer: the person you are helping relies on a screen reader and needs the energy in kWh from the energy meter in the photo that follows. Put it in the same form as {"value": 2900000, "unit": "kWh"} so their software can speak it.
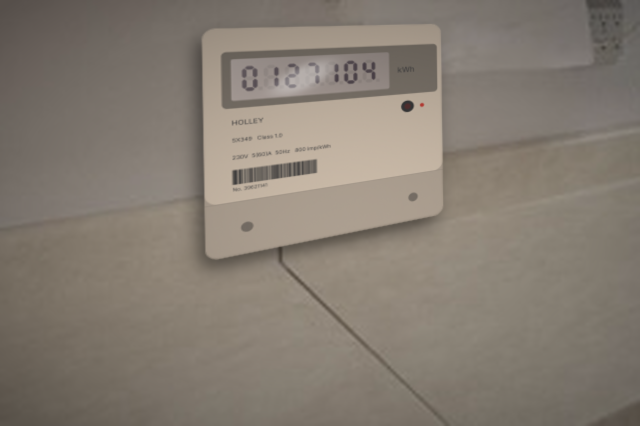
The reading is {"value": 127104, "unit": "kWh"}
